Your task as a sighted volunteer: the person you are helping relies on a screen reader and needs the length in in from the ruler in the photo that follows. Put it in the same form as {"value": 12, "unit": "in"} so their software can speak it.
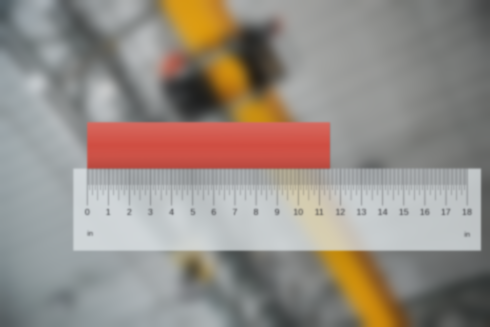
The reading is {"value": 11.5, "unit": "in"}
